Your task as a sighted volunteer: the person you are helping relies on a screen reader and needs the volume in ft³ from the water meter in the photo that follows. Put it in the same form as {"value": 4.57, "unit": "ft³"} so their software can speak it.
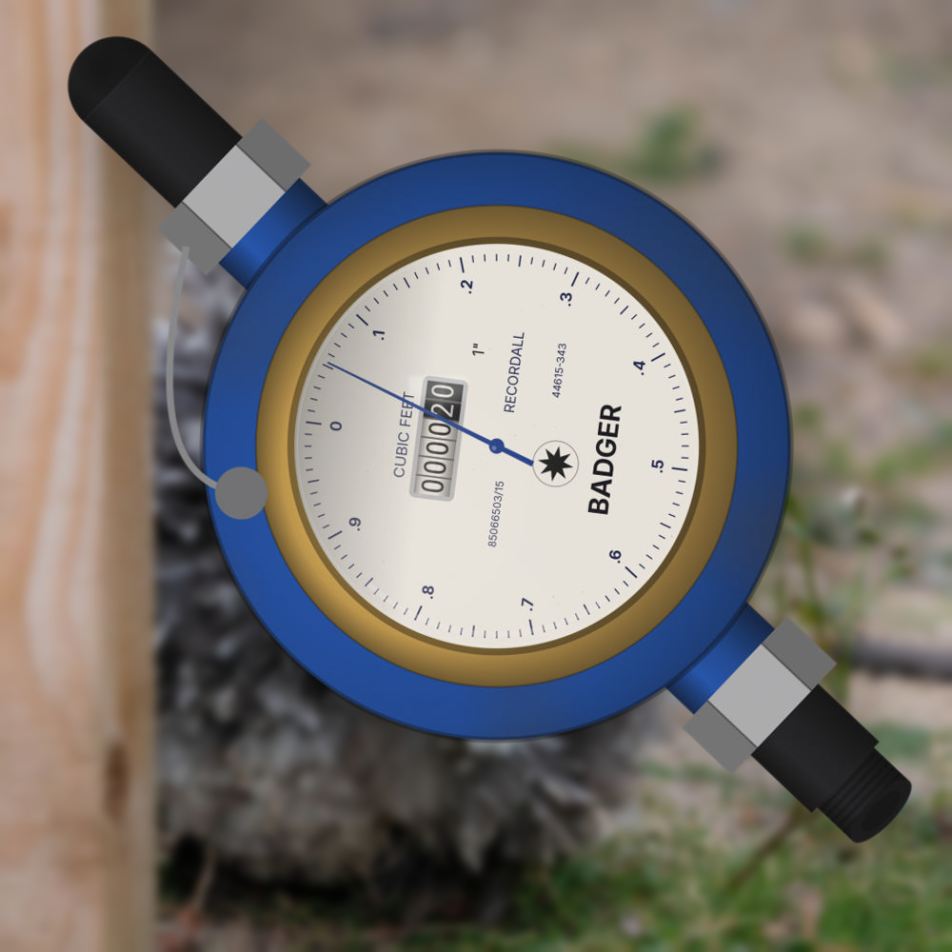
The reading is {"value": 20.05, "unit": "ft³"}
